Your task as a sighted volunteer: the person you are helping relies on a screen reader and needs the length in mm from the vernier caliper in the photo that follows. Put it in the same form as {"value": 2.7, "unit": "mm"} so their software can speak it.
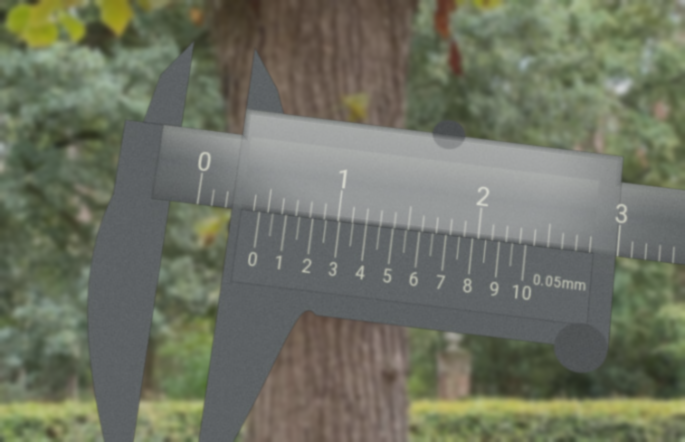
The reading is {"value": 4.4, "unit": "mm"}
